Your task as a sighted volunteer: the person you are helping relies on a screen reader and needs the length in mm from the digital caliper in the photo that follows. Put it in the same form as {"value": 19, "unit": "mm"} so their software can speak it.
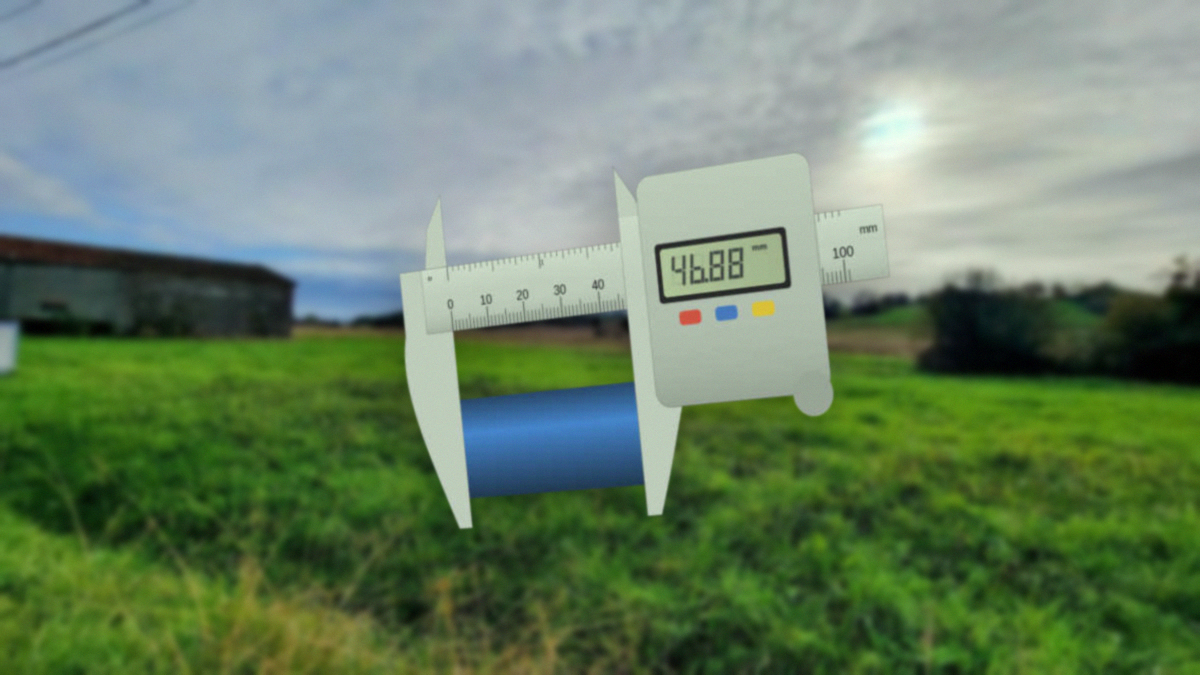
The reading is {"value": 46.88, "unit": "mm"}
